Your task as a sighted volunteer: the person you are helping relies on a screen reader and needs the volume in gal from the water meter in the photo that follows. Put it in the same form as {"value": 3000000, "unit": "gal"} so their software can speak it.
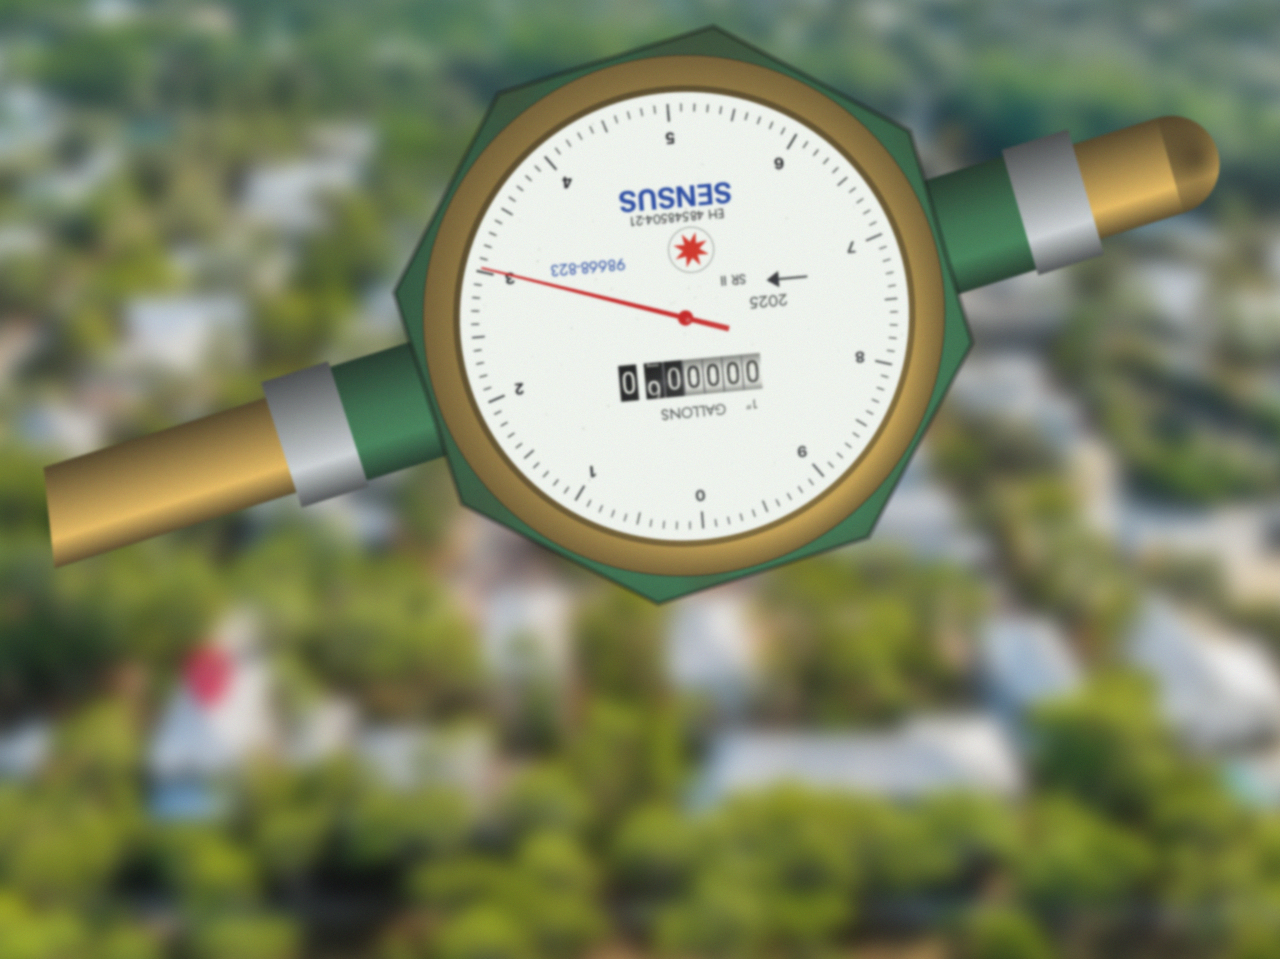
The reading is {"value": 63.0, "unit": "gal"}
